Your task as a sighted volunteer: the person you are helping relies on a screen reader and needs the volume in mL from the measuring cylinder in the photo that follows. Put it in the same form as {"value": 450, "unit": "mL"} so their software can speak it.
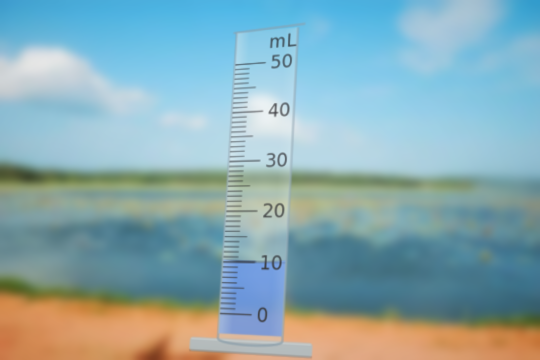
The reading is {"value": 10, "unit": "mL"}
